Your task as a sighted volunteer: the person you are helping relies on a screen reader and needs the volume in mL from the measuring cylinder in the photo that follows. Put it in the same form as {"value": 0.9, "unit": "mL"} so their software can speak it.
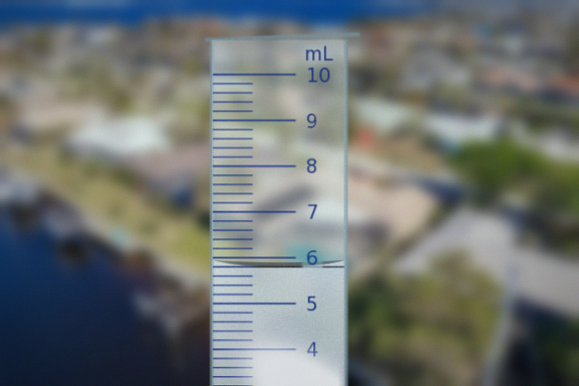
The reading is {"value": 5.8, "unit": "mL"}
